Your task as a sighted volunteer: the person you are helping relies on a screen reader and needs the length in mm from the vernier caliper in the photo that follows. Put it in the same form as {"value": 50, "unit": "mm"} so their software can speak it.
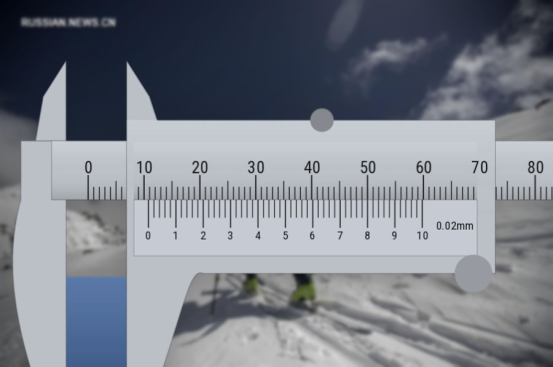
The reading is {"value": 10.8, "unit": "mm"}
